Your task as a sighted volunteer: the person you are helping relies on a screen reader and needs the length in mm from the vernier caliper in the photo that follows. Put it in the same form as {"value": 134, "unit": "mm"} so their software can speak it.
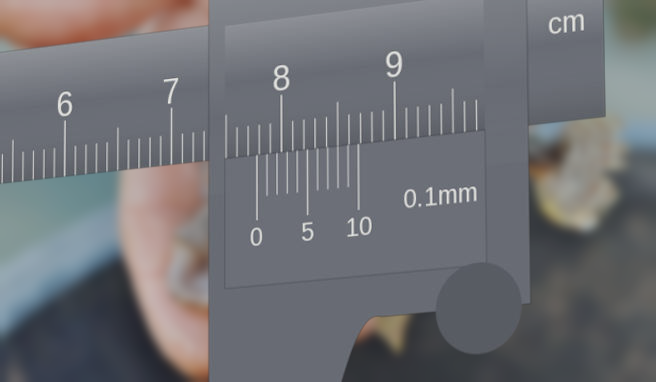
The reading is {"value": 77.8, "unit": "mm"}
